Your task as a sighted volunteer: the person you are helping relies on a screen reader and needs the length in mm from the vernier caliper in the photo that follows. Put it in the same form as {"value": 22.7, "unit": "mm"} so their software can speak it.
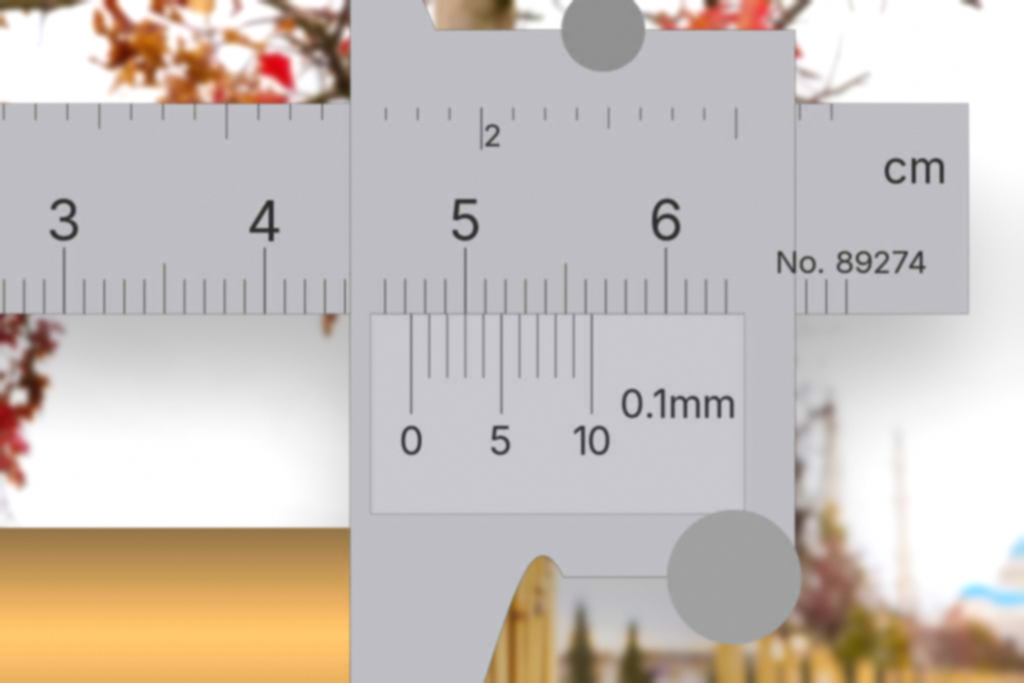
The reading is {"value": 47.3, "unit": "mm"}
